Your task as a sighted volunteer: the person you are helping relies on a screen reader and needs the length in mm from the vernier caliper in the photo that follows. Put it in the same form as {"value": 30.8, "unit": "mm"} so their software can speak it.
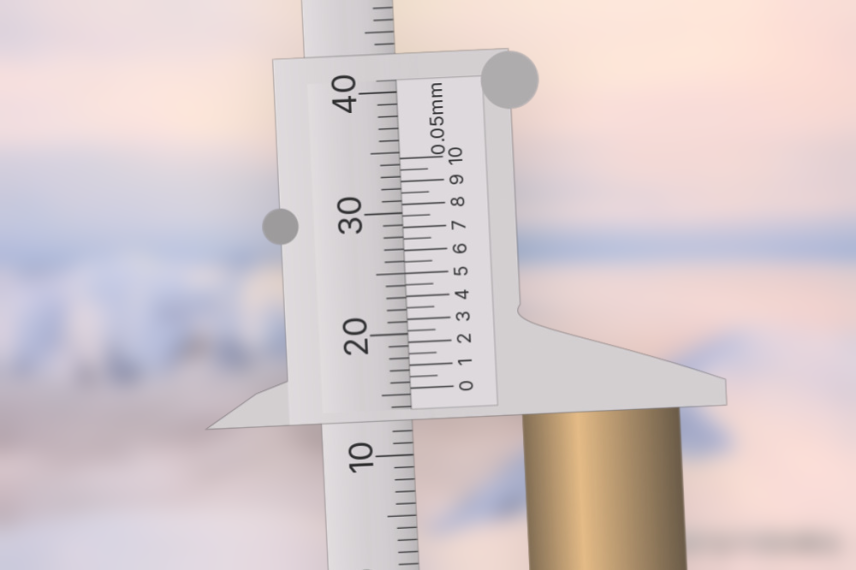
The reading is {"value": 15.5, "unit": "mm"}
